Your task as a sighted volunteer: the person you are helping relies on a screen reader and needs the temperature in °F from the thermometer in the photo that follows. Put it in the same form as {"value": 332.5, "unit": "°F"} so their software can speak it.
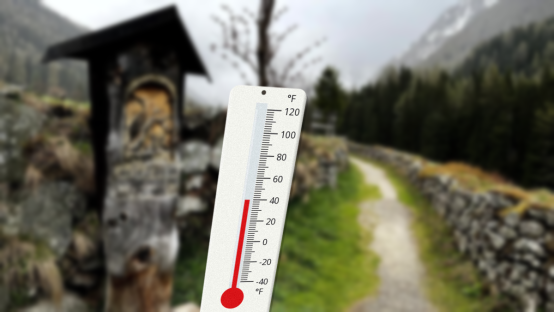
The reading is {"value": 40, "unit": "°F"}
